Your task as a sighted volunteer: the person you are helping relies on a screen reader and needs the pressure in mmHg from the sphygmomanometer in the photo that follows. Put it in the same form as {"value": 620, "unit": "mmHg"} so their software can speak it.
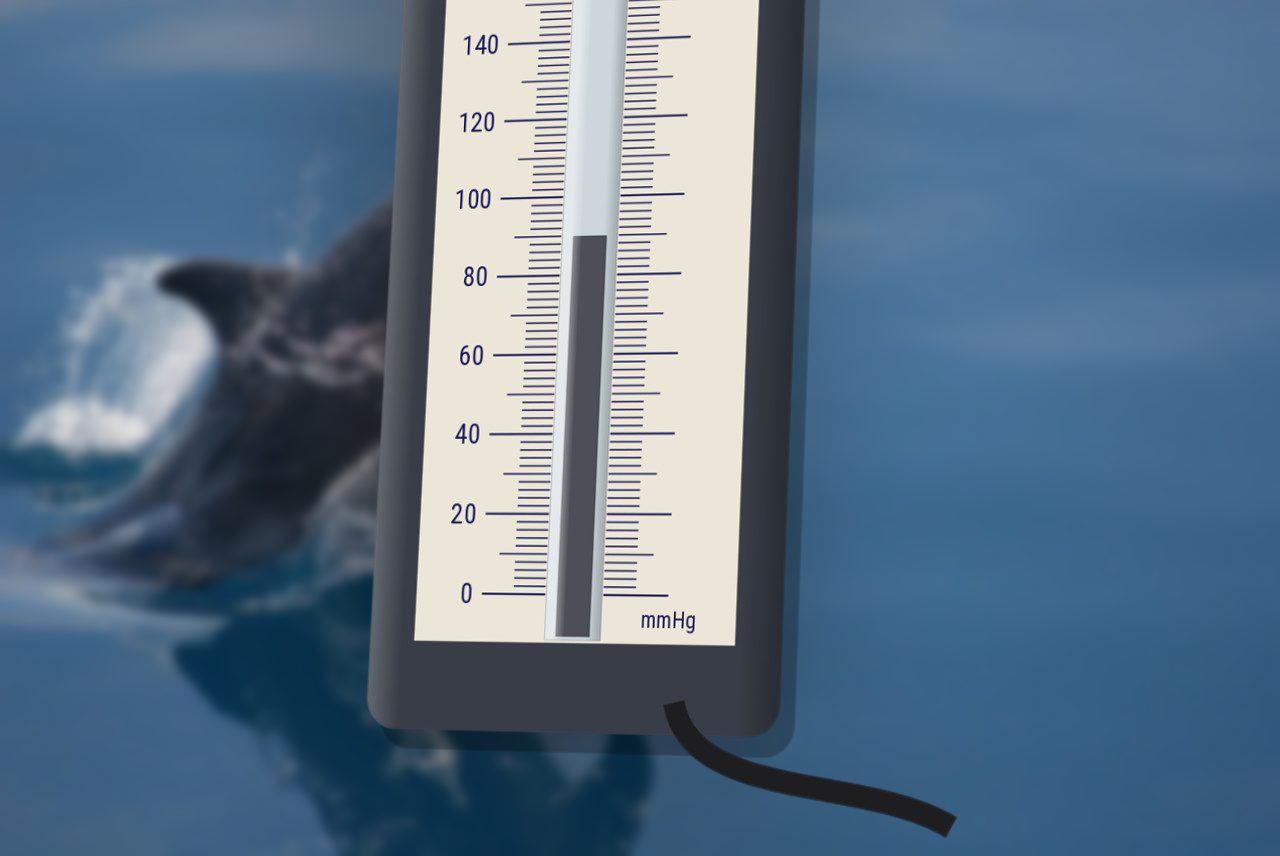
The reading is {"value": 90, "unit": "mmHg"}
